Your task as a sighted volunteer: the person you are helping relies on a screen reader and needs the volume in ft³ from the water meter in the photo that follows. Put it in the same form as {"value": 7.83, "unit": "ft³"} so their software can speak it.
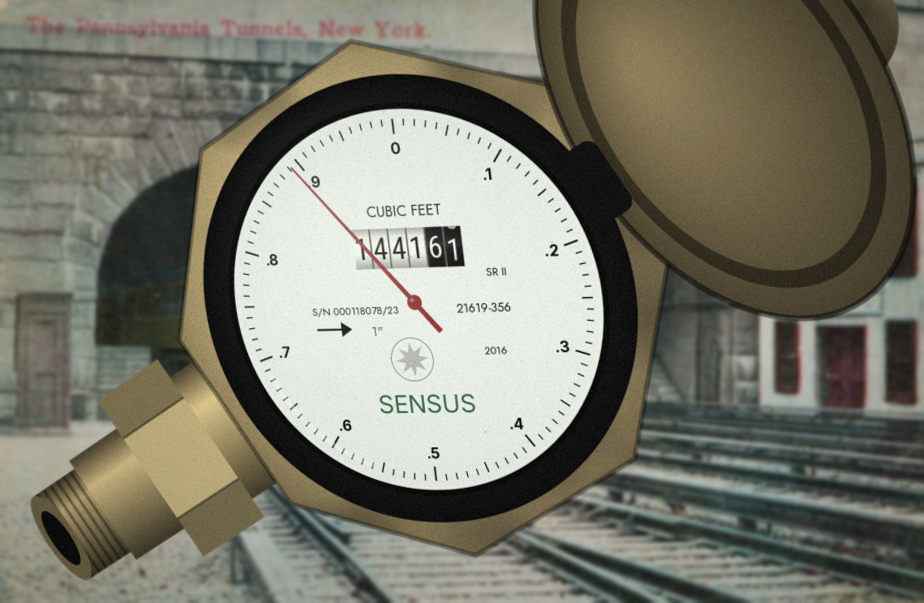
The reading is {"value": 144160.89, "unit": "ft³"}
